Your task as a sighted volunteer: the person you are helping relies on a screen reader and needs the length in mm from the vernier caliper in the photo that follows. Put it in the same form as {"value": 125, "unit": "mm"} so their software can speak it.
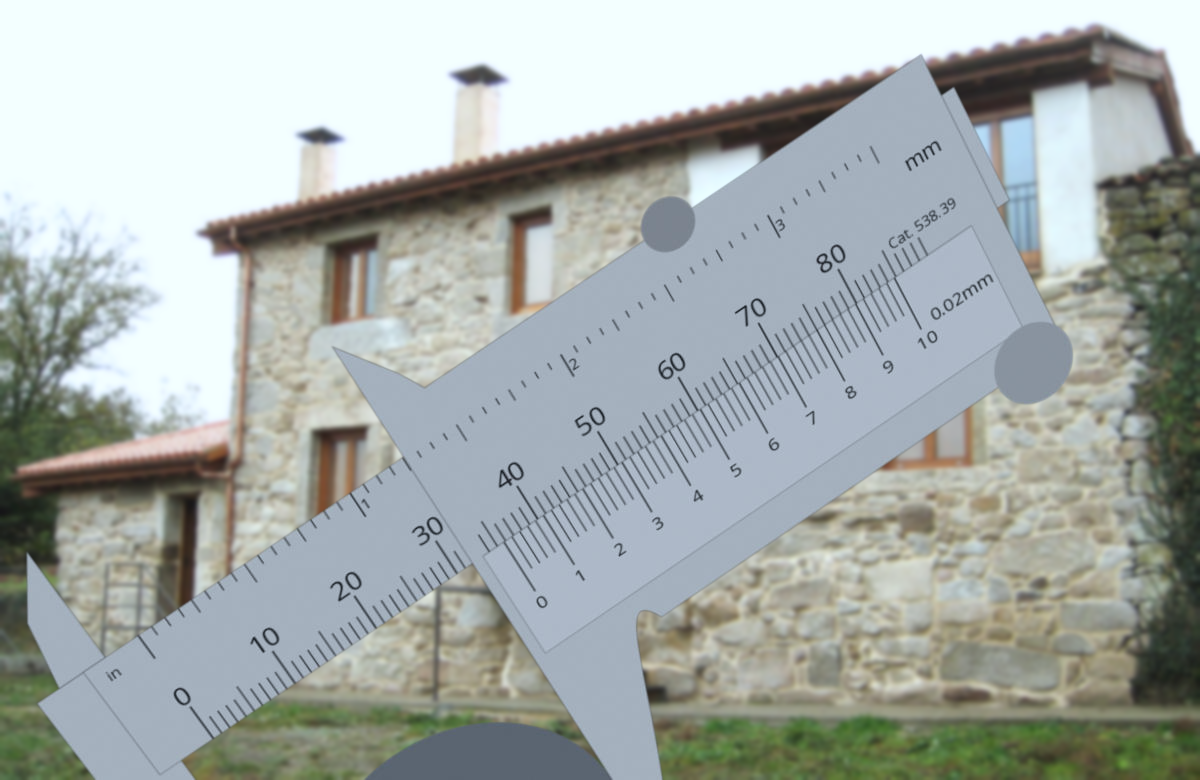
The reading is {"value": 35.8, "unit": "mm"}
